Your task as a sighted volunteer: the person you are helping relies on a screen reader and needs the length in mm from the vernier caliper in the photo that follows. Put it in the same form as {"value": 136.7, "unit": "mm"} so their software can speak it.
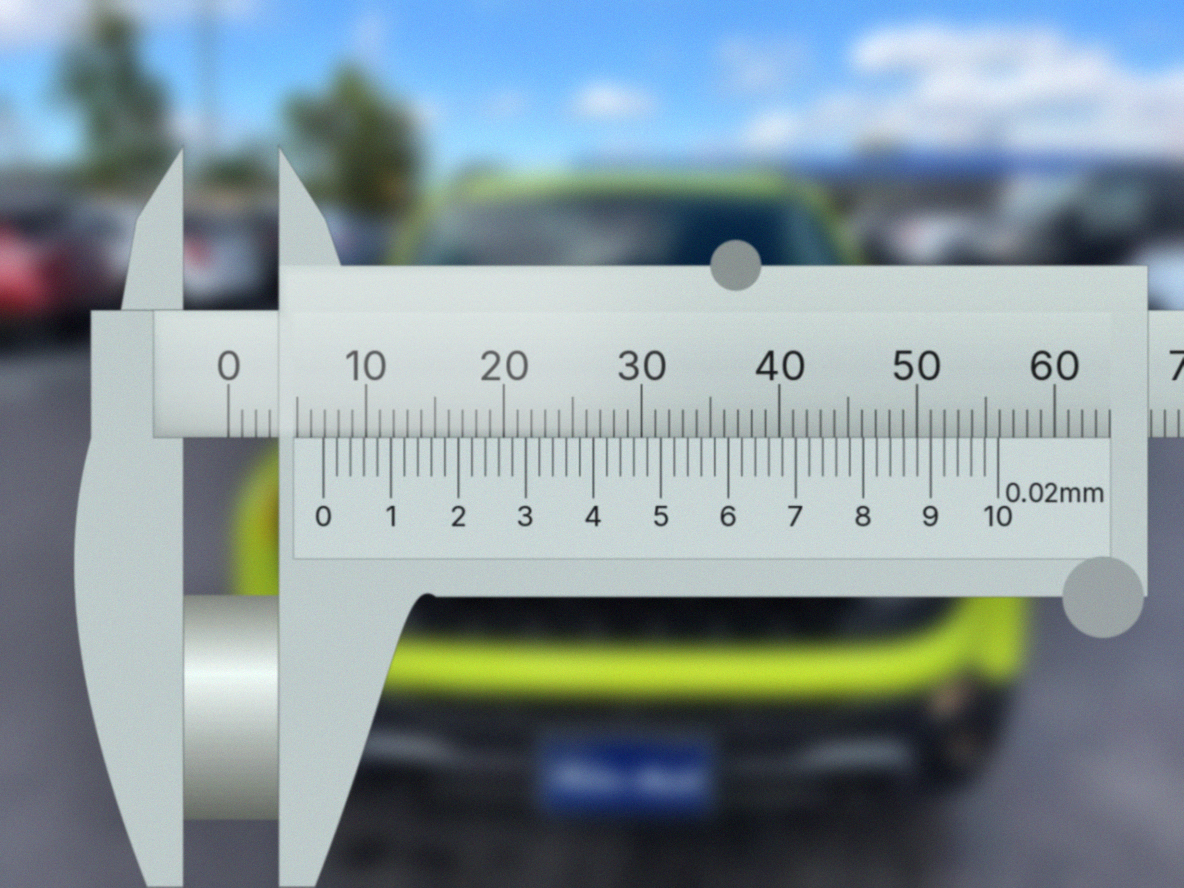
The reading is {"value": 6.9, "unit": "mm"}
